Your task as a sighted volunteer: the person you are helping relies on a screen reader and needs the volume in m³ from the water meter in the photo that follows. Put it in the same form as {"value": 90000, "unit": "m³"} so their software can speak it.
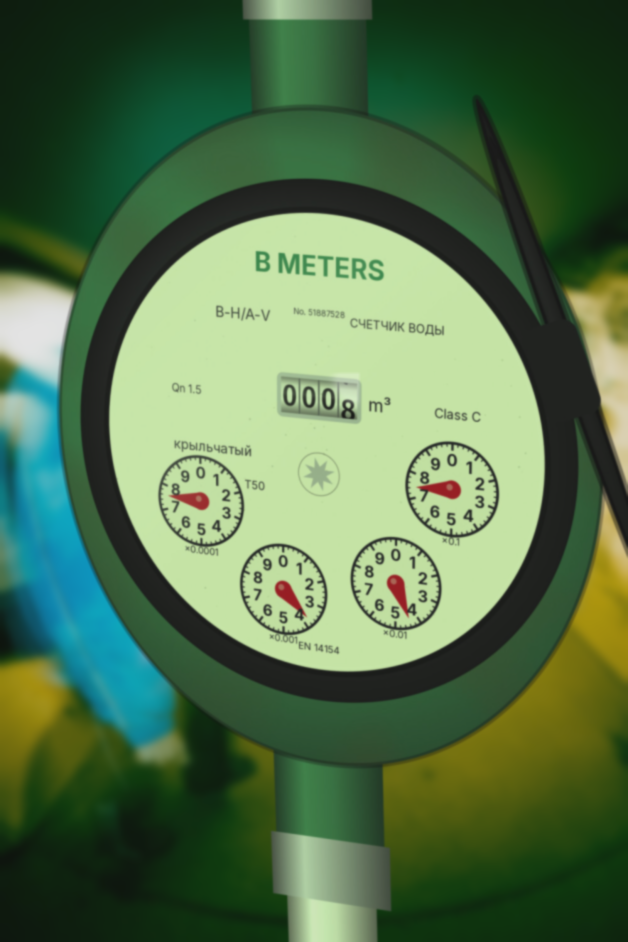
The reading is {"value": 7.7437, "unit": "m³"}
